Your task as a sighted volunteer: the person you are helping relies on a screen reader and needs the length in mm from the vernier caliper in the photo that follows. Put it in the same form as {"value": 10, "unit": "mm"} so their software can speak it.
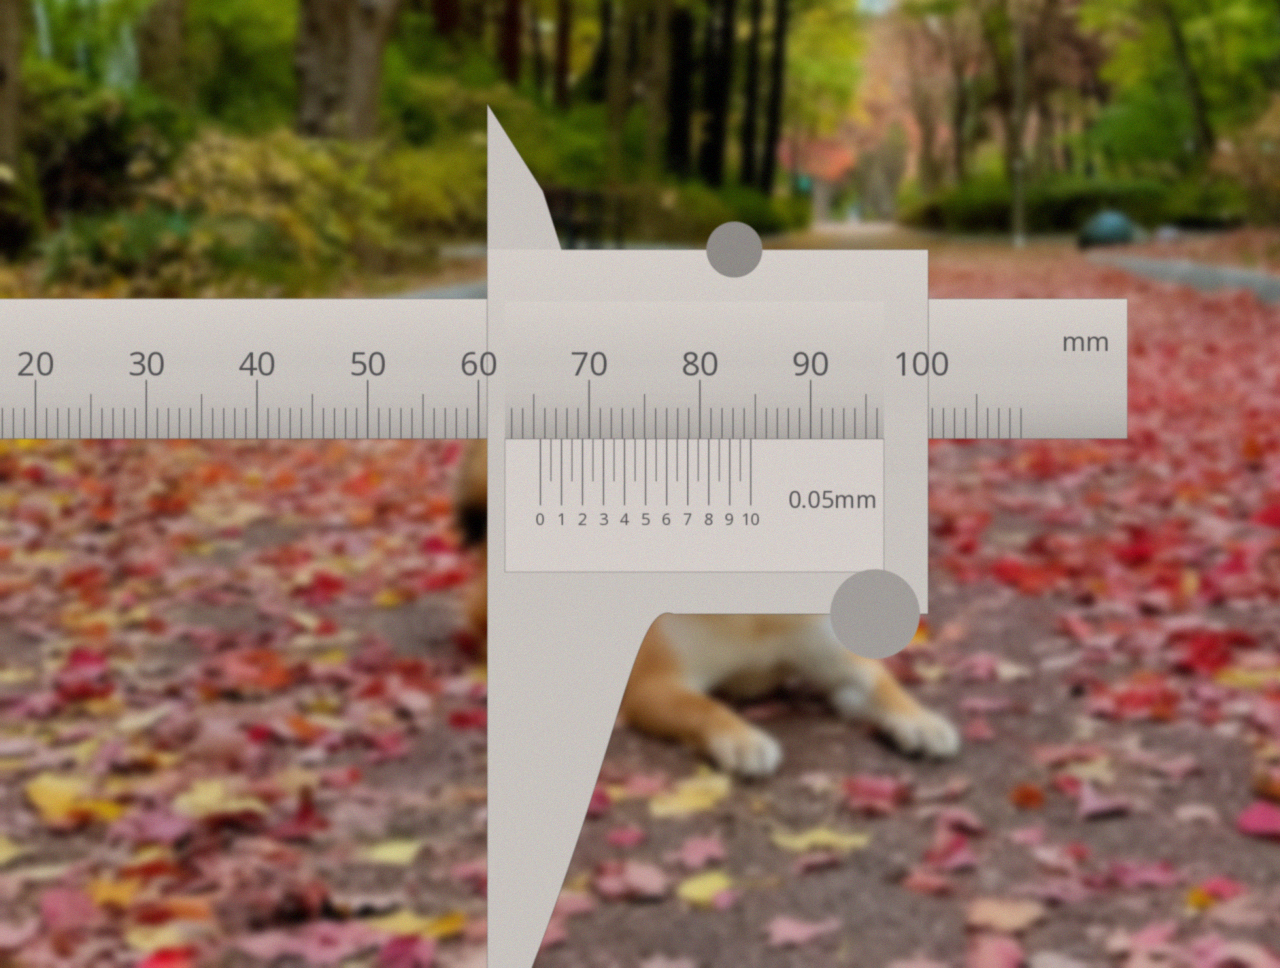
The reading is {"value": 65.6, "unit": "mm"}
